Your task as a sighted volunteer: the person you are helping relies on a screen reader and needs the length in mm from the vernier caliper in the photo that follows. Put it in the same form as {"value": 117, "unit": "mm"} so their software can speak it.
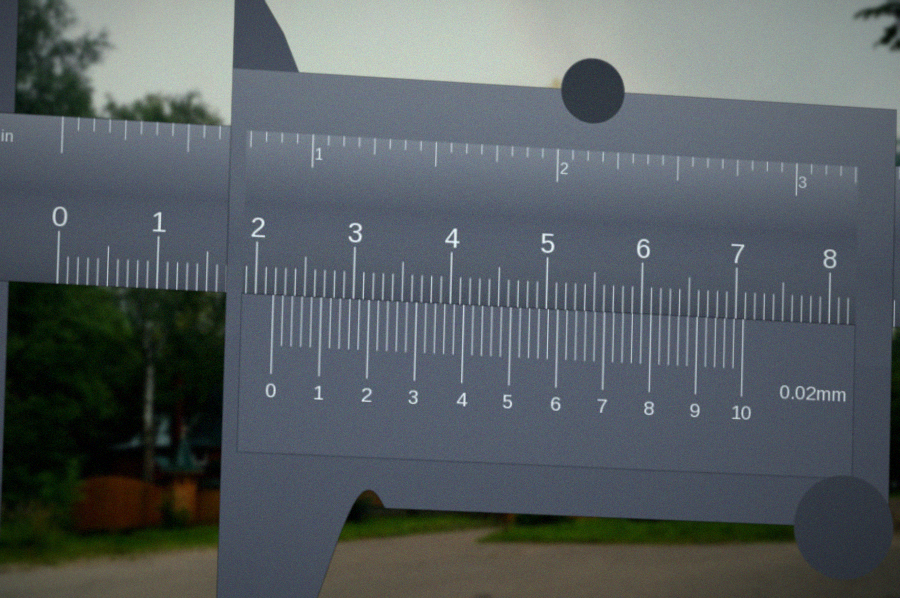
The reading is {"value": 21.8, "unit": "mm"}
